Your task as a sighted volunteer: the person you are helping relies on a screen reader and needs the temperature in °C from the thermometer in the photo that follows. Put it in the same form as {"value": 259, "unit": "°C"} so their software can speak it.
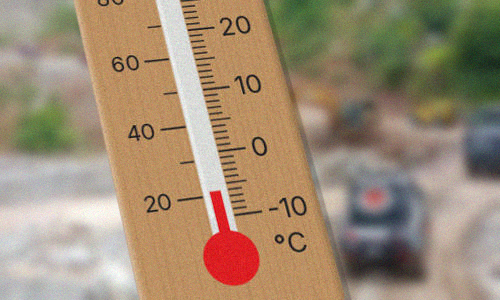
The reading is {"value": -6, "unit": "°C"}
